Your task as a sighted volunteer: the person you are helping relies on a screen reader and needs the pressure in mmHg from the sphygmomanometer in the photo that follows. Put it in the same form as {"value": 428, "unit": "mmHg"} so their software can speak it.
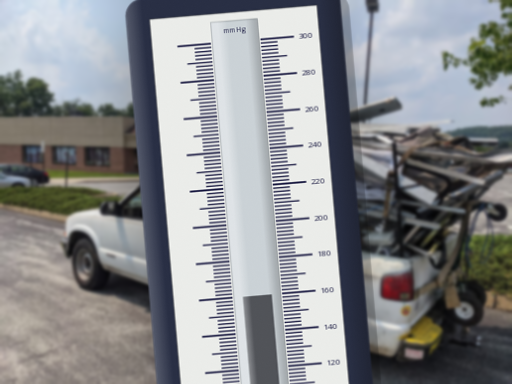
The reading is {"value": 160, "unit": "mmHg"}
